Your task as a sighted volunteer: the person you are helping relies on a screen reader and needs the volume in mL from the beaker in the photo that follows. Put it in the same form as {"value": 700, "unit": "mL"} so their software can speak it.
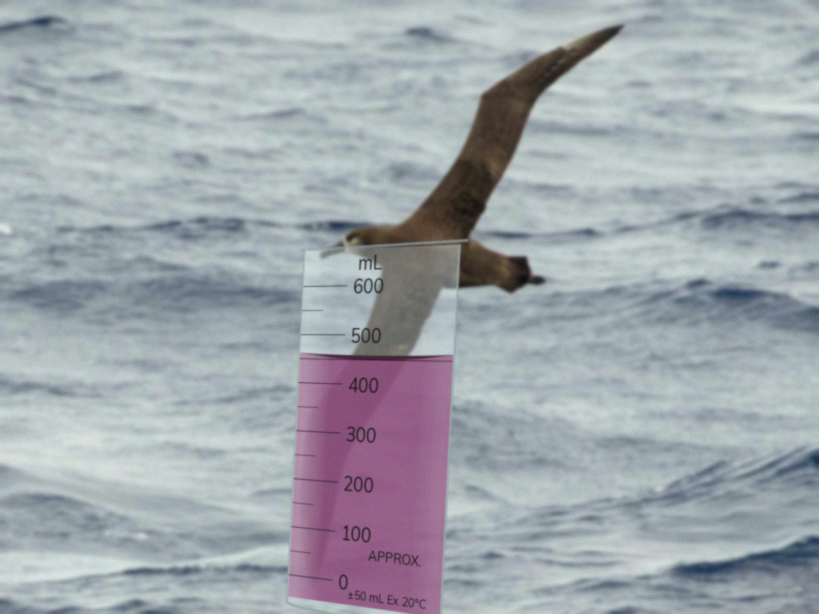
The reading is {"value": 450, "unit": "mL"}
